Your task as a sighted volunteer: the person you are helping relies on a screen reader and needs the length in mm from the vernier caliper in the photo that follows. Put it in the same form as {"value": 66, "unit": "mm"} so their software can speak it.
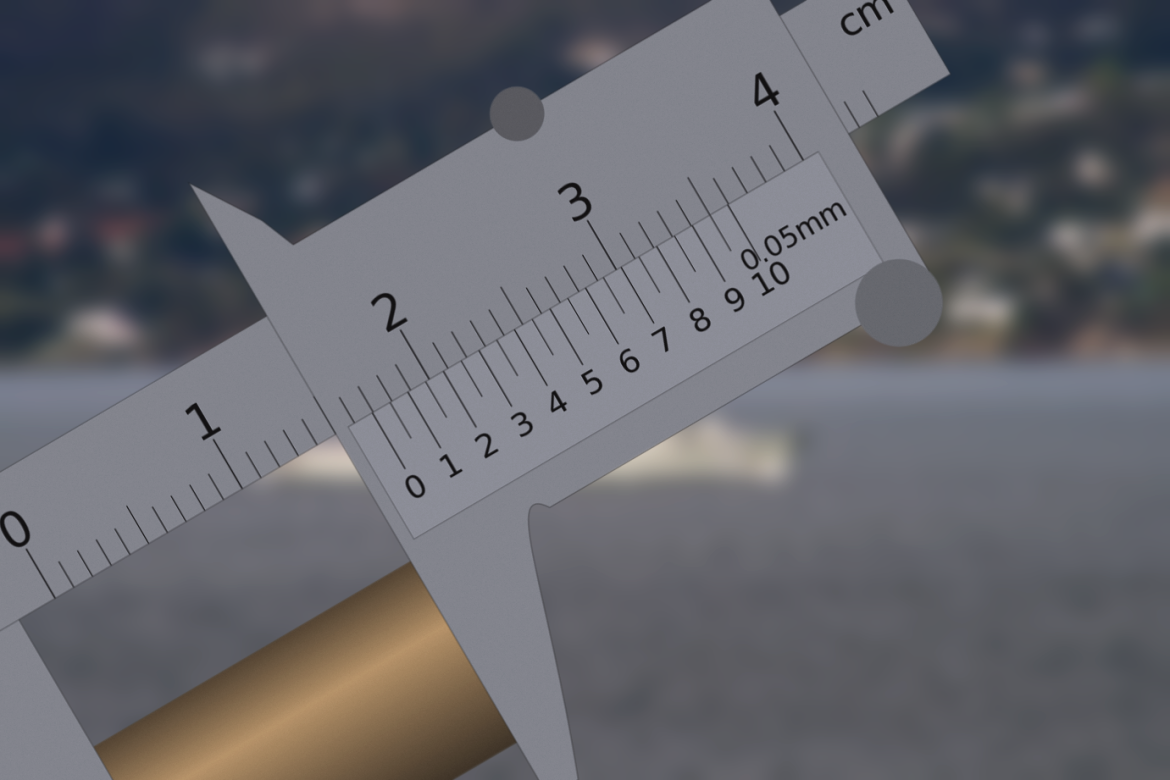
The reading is {"value": 16.95, "unit": "mm"}
